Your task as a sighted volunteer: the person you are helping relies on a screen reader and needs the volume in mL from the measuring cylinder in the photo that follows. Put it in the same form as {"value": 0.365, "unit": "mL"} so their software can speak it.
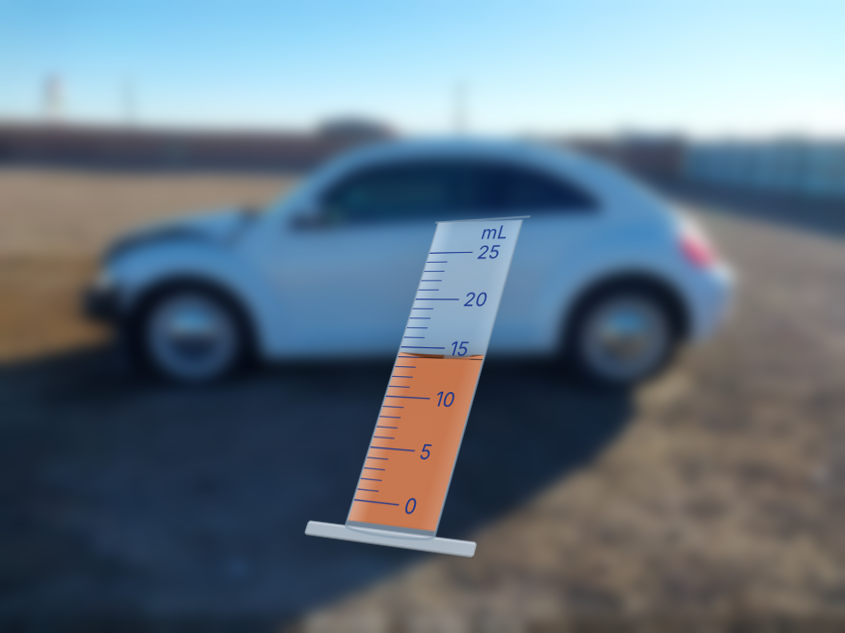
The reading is {"value": 14, "unit": "mL"}
